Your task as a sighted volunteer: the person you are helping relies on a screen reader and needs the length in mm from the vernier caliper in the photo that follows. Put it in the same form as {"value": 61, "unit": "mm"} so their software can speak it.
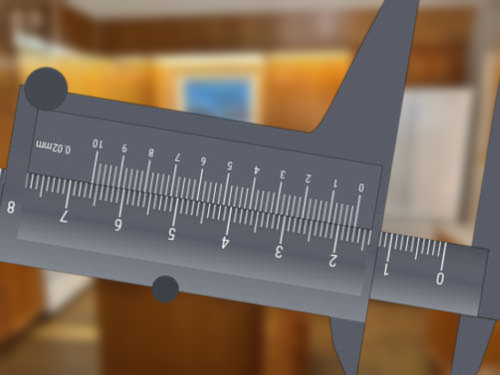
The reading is {"value": 17.0, "unit": "mm"}
